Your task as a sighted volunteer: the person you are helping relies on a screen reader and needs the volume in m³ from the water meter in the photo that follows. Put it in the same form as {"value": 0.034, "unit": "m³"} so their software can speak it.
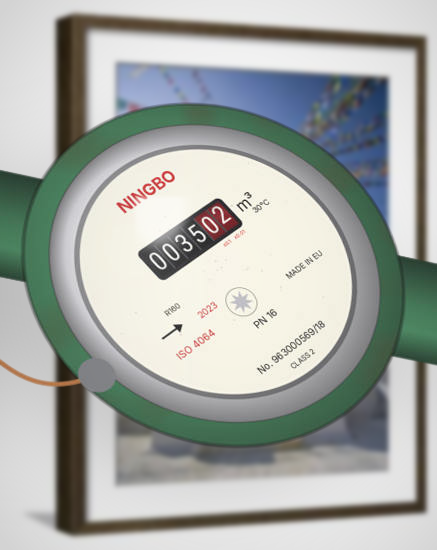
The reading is {"value": 35.02, "unit": "m³"}
